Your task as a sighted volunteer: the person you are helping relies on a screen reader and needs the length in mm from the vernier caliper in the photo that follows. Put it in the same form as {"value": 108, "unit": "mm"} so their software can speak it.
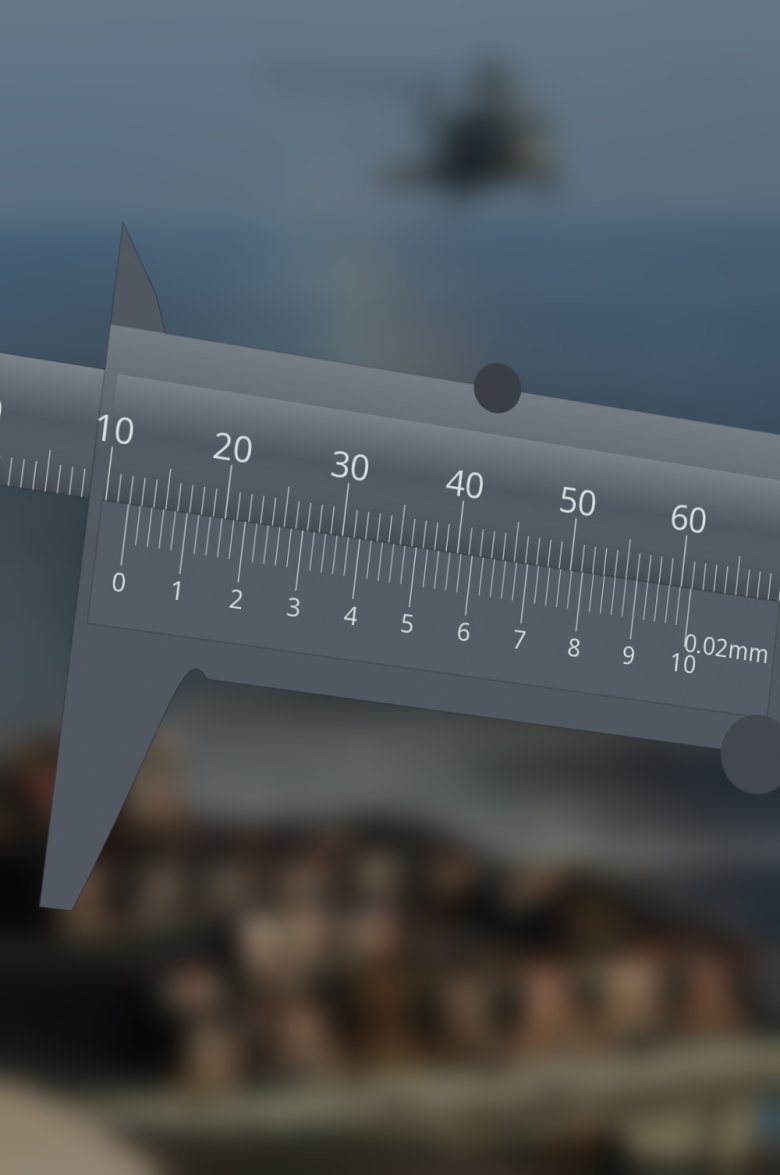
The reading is {"value": 11.9, "unit": "mm"}
